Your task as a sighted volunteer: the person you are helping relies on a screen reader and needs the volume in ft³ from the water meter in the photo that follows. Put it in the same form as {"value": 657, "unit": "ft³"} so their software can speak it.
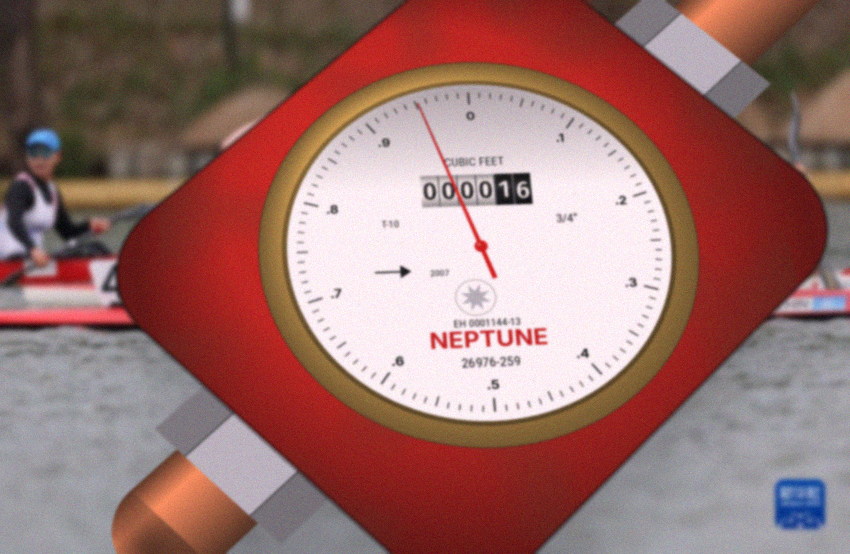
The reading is {"value": 15.95, "unit": "ft³"}
